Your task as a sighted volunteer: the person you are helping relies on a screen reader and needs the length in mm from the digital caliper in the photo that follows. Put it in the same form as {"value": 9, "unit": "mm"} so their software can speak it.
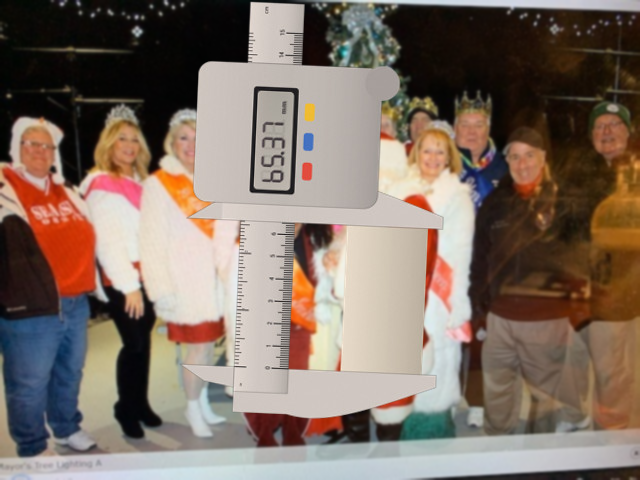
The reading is {"value": 65.37, "unit": "mm"}
